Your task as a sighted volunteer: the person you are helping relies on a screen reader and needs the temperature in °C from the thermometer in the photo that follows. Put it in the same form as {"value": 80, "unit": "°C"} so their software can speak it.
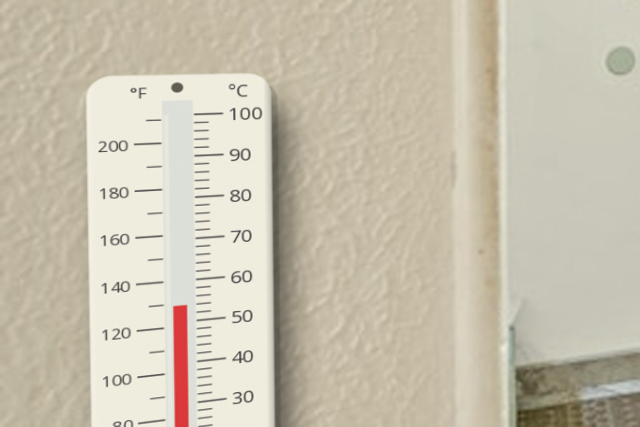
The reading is {"value": 54, "unit": "°C"}
